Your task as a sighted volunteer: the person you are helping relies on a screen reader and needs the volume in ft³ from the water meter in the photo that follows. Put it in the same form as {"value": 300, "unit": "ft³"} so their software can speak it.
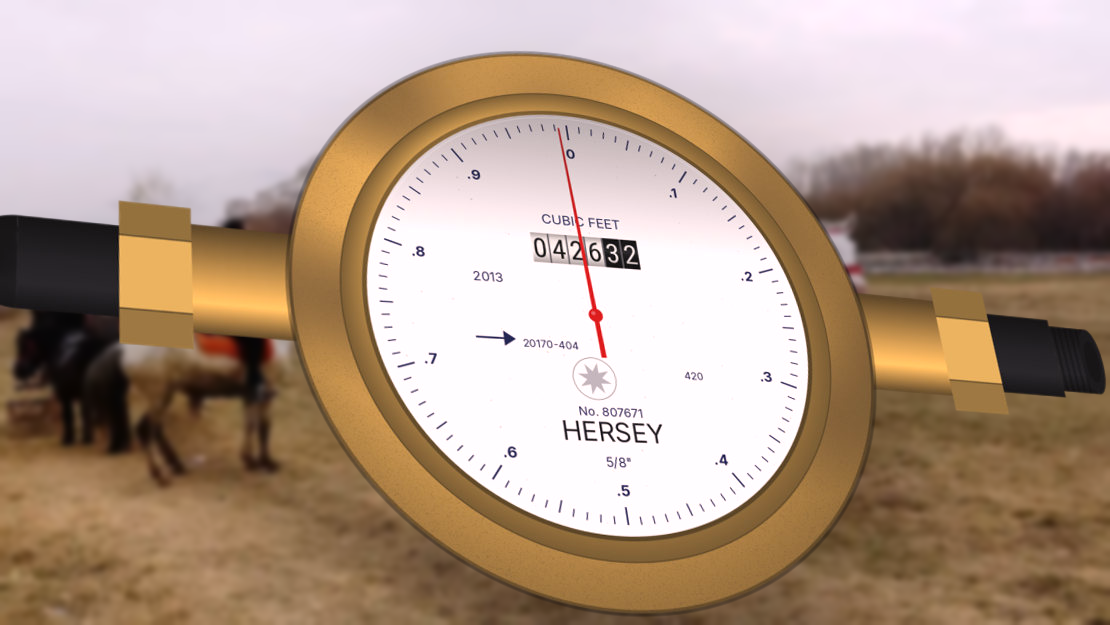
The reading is {"value": 42631.99, "unit": "ft³"}
